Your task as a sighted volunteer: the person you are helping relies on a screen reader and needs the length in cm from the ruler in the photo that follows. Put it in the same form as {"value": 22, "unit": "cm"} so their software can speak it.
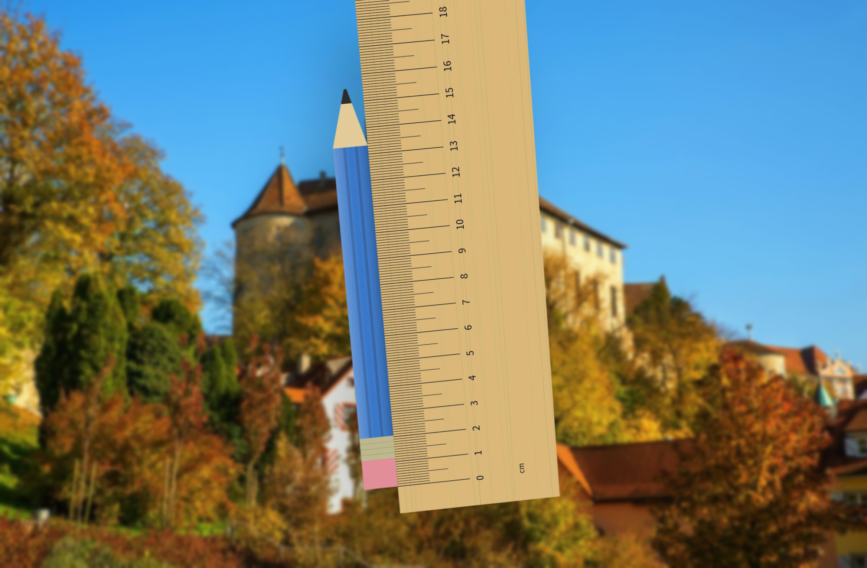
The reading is {"value": 15.5, "unit": "cm"}
